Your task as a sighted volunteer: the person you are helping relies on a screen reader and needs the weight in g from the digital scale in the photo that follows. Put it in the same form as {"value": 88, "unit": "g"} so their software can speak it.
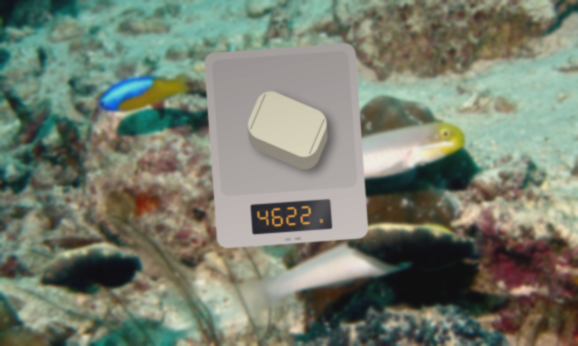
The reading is {"value": 4622, "unit": "g"}
